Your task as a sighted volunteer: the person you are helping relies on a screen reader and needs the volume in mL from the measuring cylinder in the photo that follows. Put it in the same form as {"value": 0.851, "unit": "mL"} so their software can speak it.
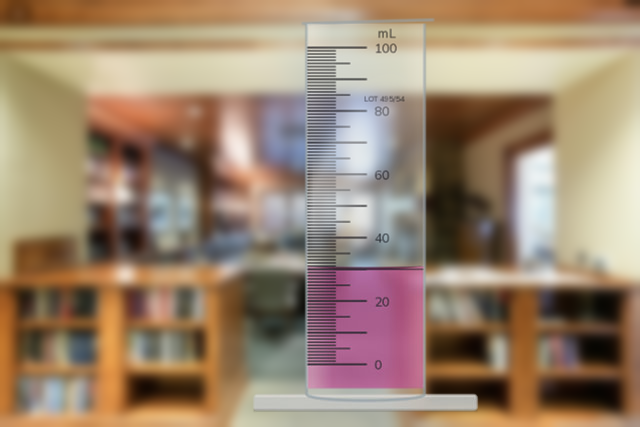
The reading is {"value": 30, "unit": "mL"}
